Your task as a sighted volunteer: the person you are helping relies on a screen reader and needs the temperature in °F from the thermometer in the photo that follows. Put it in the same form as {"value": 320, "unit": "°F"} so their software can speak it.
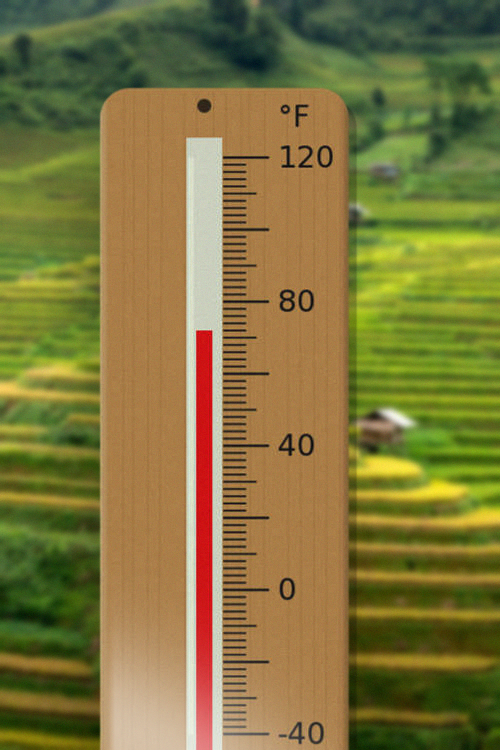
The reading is {"value": 72, "unit": "°F"}
